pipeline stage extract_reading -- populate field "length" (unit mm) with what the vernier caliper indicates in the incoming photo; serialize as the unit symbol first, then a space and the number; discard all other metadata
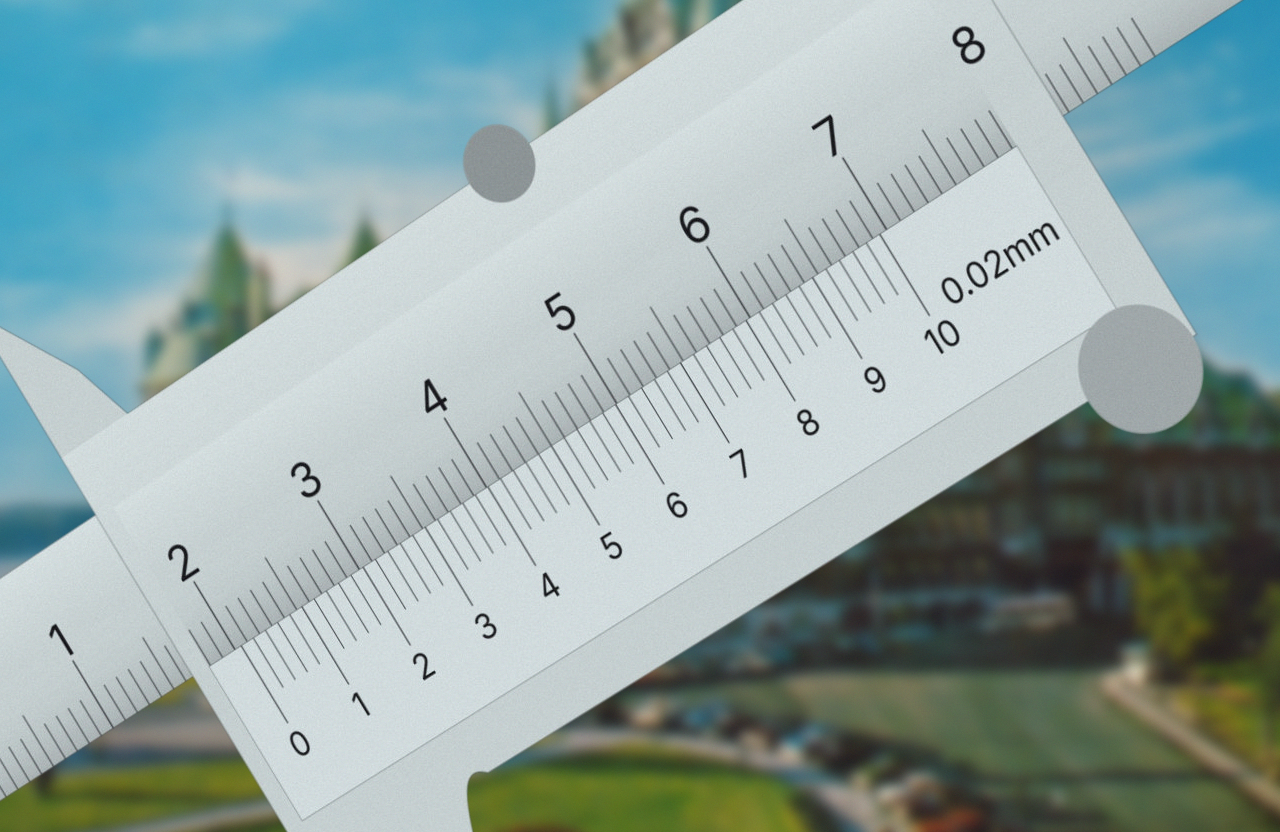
mm 20.5
